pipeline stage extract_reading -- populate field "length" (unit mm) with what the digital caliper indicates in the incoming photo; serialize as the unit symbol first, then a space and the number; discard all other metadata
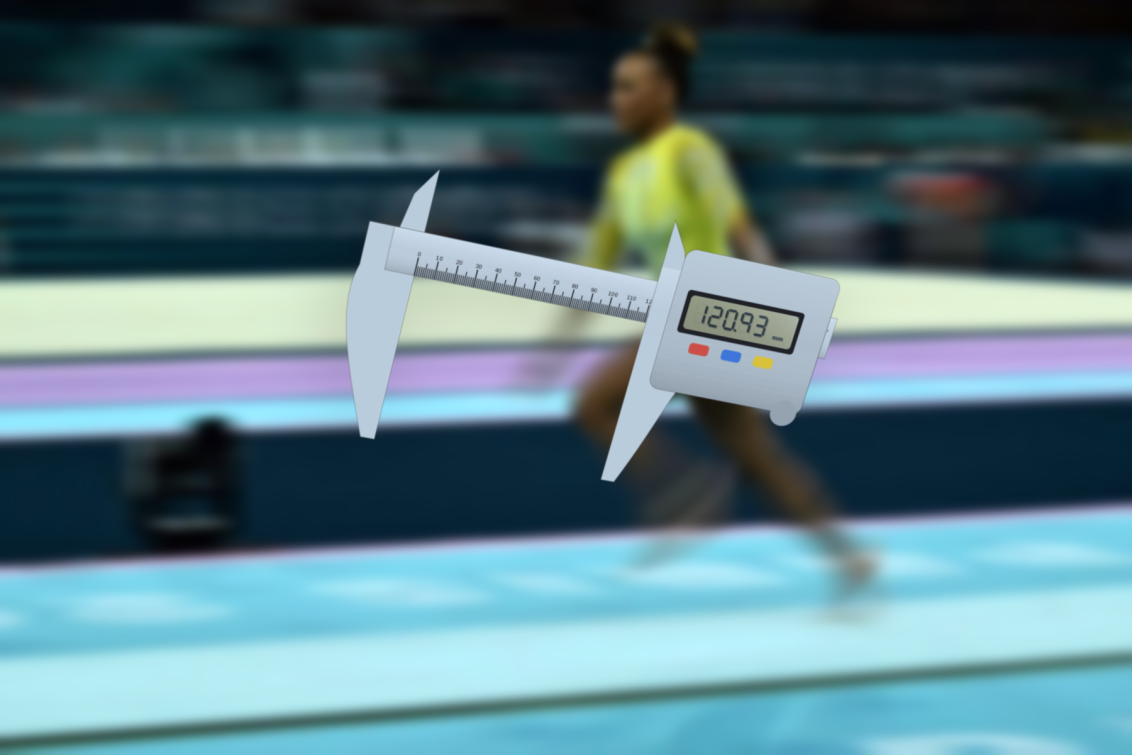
mm 120.93
